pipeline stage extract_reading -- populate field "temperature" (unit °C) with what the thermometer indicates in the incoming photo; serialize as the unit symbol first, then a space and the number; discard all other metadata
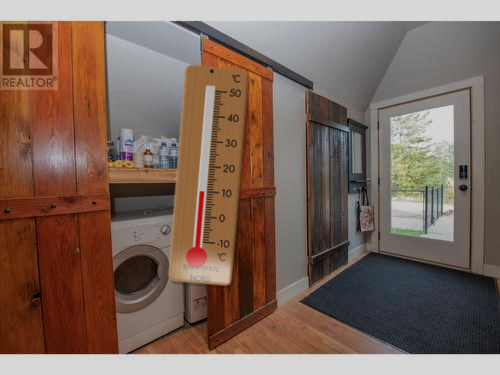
°C 10
